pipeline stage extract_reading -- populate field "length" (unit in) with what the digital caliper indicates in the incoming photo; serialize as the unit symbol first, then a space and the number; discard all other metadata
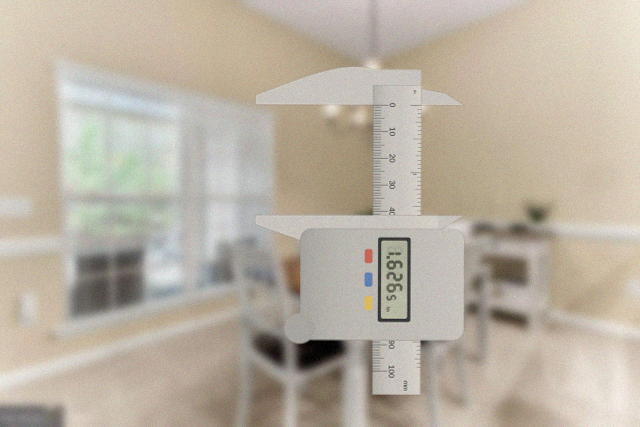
in 1.6265
